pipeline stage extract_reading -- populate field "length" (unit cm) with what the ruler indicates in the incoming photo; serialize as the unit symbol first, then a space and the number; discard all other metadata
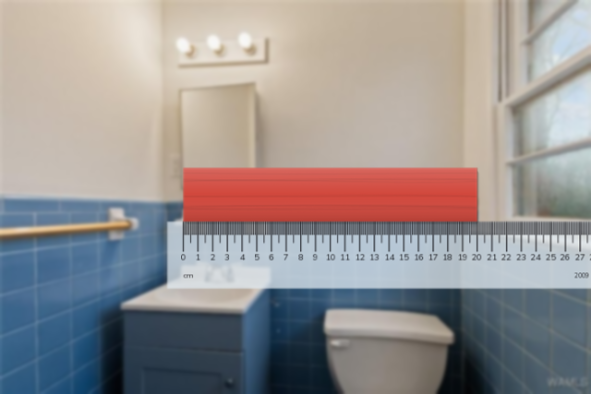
cm 20
